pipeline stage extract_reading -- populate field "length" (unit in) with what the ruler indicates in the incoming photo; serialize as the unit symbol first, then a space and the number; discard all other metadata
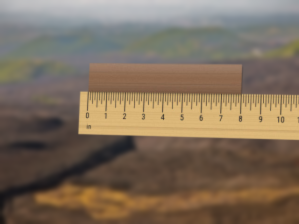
in 8
